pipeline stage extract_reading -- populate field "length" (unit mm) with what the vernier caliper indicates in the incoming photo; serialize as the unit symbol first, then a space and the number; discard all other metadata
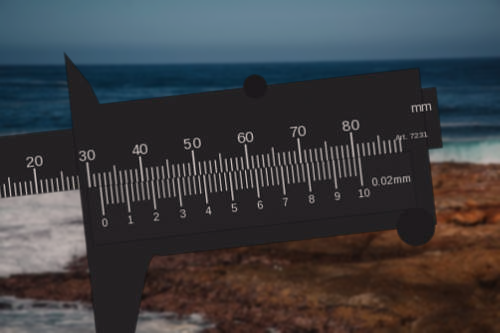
mm 32.0
